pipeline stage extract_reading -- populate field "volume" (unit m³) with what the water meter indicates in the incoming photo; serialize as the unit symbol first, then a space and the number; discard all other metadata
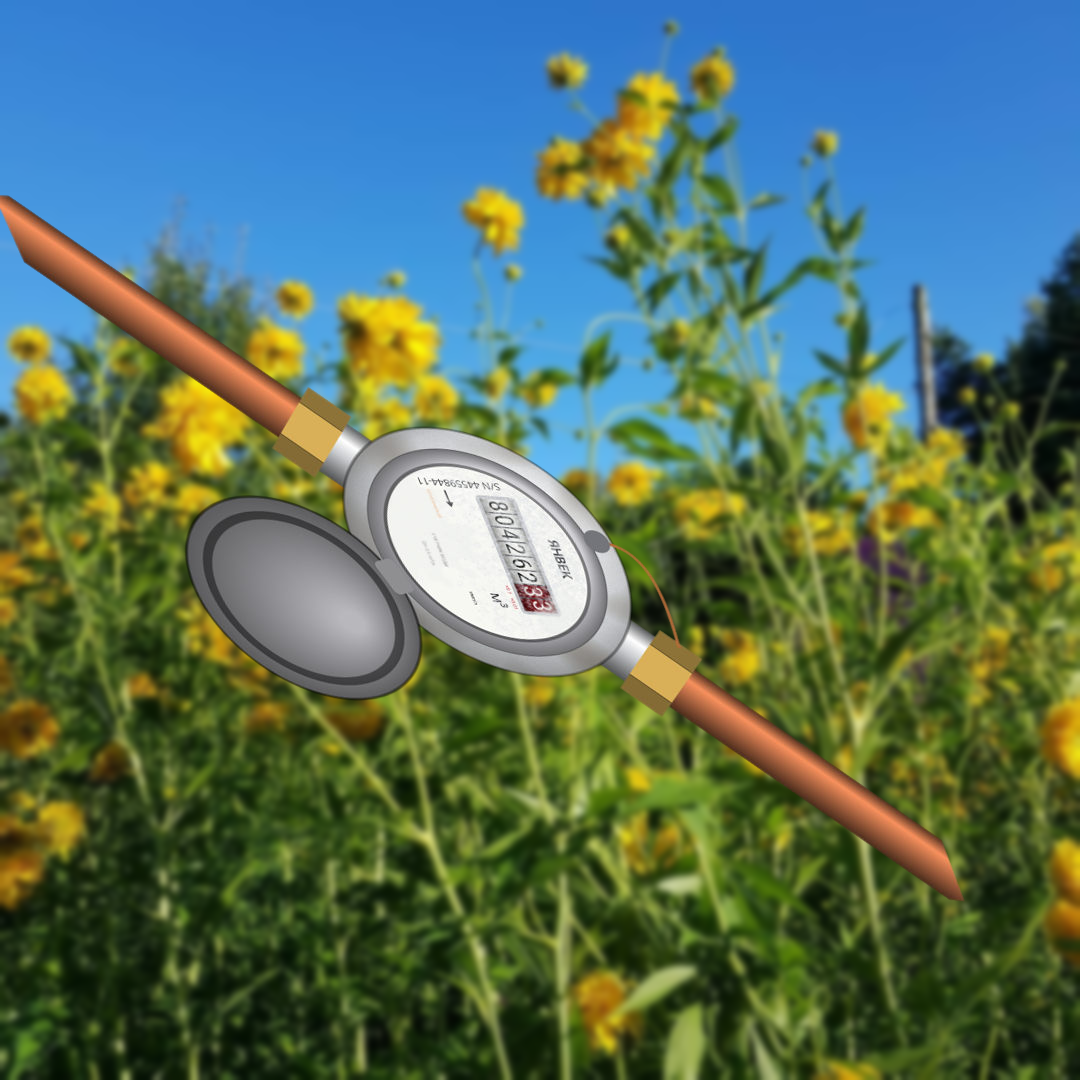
m³ 804262.33
